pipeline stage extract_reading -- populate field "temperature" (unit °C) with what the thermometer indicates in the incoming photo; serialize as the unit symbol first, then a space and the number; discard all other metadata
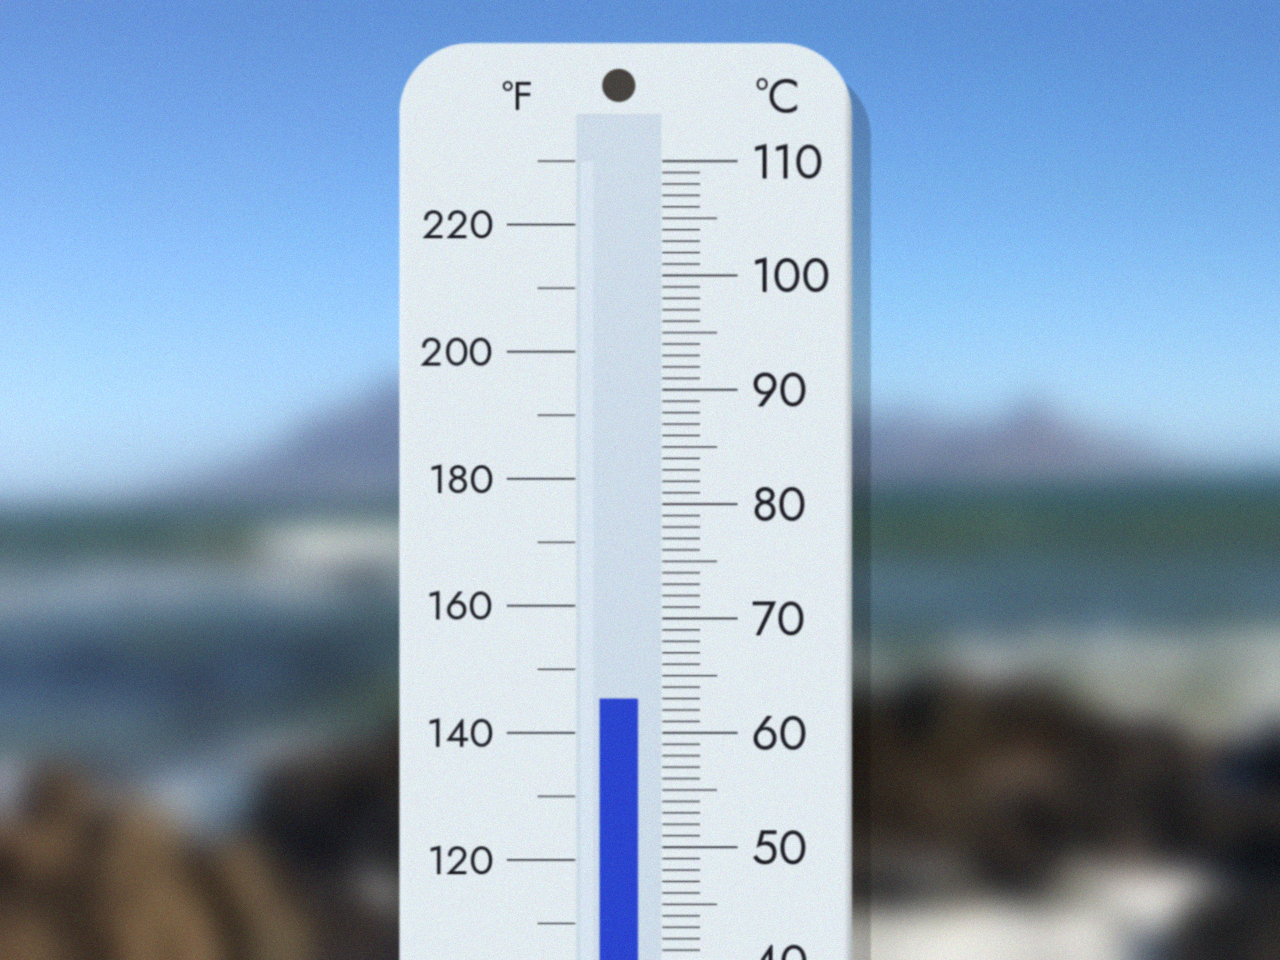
°C 63
